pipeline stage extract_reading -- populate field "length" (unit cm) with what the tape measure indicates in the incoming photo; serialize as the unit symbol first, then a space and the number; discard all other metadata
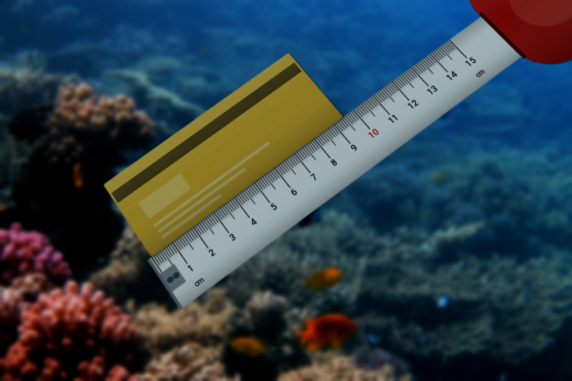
cm 9.5
